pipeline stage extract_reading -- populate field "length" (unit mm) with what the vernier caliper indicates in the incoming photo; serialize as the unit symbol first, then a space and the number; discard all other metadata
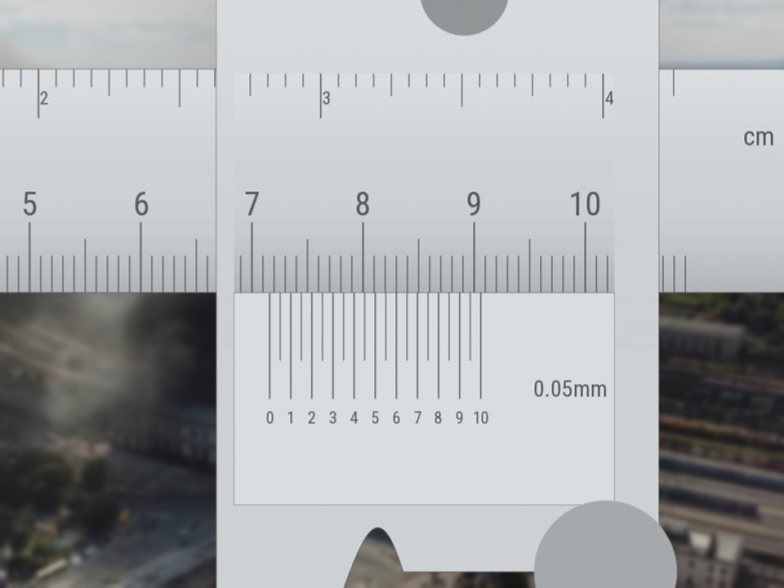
mm 71.6
